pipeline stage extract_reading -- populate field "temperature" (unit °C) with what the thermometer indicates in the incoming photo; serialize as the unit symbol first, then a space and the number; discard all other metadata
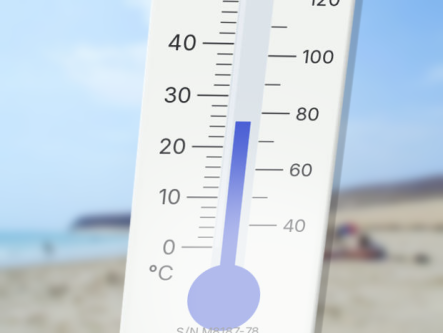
°C 25
